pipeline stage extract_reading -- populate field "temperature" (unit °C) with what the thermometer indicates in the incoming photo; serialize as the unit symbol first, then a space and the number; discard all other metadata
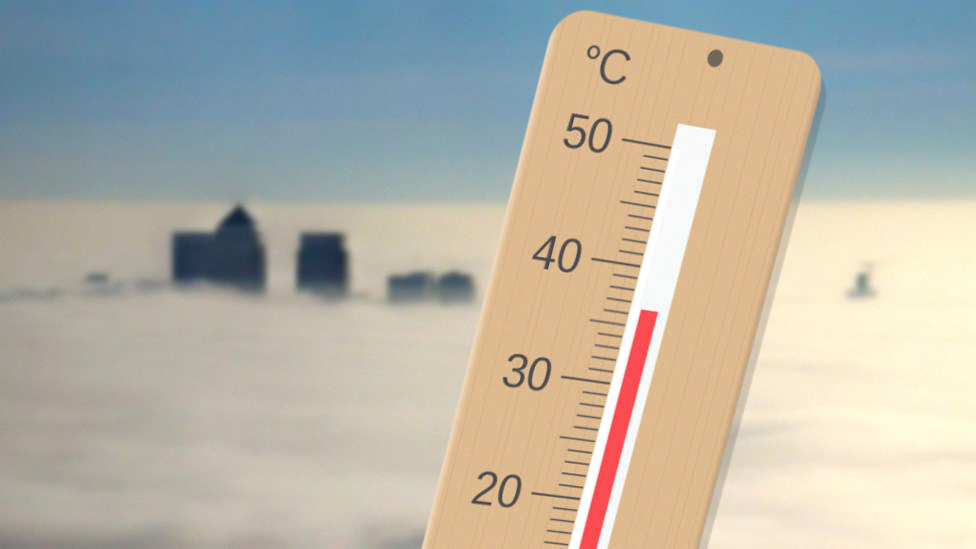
°C 36.5
